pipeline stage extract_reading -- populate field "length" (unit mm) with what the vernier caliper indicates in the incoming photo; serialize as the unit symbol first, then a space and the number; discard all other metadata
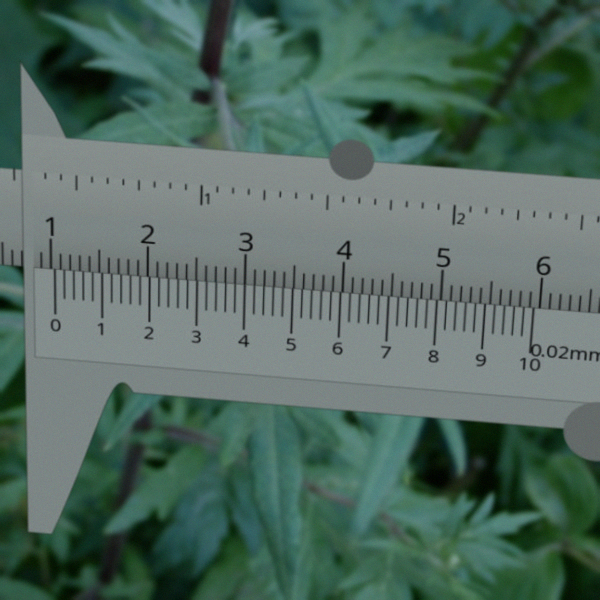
mm 10.4
